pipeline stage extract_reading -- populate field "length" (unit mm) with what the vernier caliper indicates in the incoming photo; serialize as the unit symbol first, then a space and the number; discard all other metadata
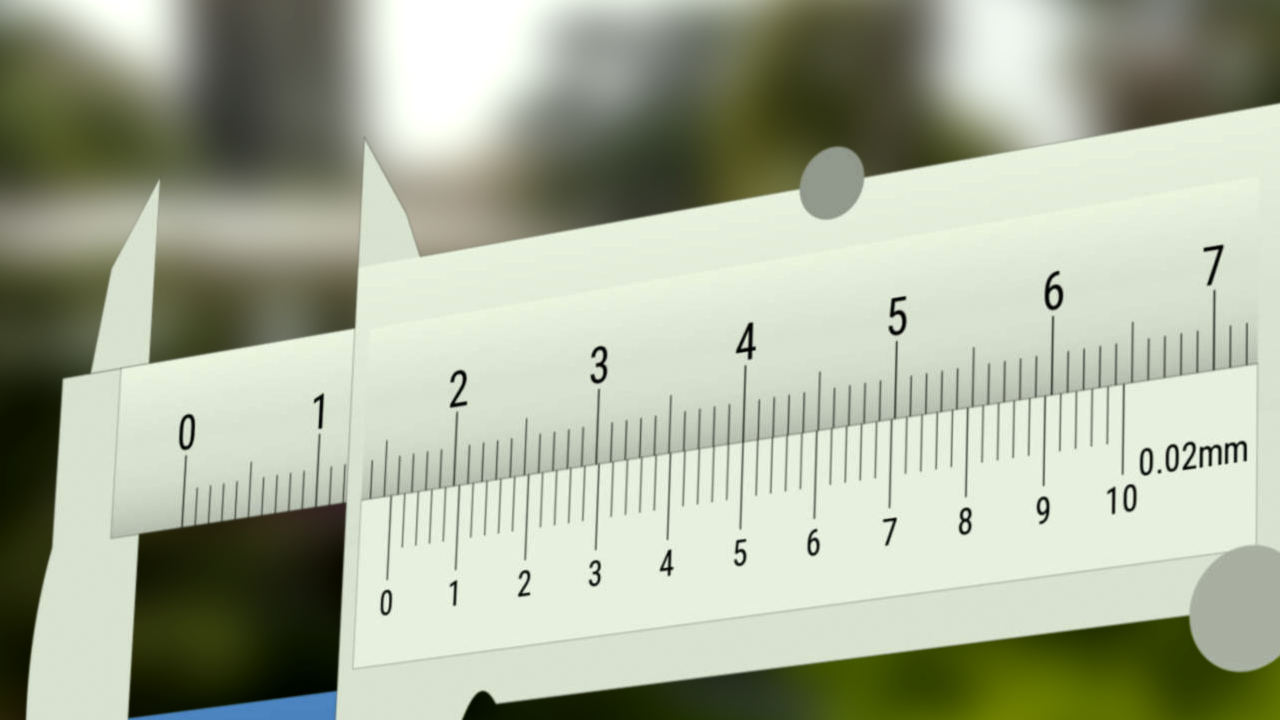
mm 15.5
